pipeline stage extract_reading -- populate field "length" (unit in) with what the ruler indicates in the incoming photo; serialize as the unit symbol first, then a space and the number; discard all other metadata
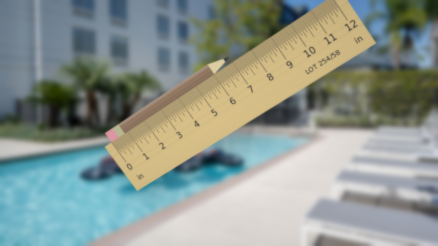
in 7
